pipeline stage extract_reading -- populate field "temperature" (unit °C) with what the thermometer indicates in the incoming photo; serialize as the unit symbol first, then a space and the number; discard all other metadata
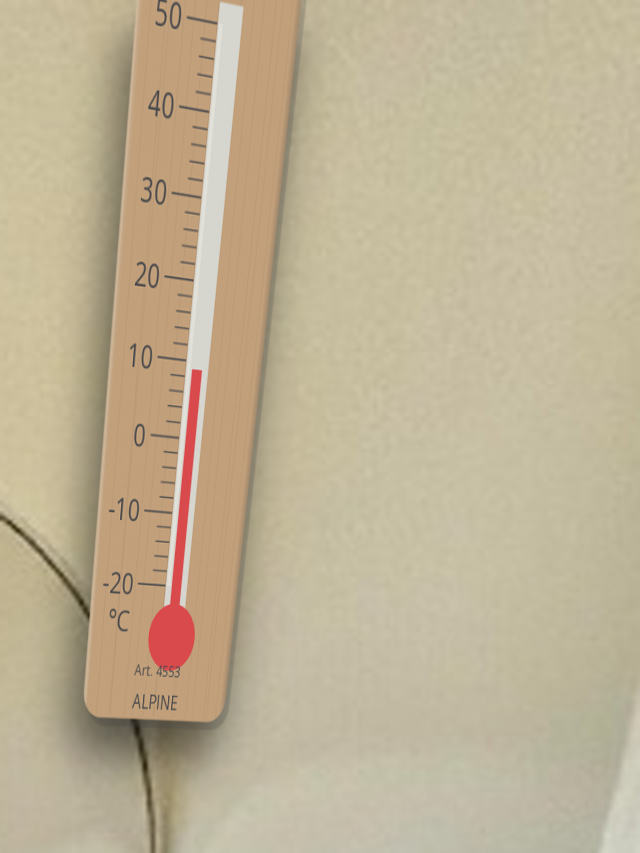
°C 9
